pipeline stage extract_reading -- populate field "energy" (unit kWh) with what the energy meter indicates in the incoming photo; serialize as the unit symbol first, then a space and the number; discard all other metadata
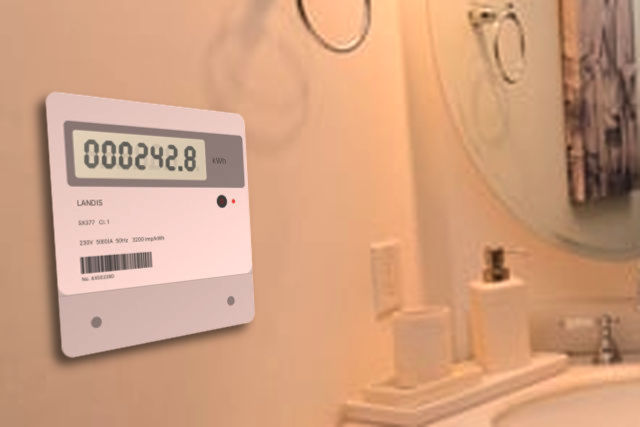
kWh 242.8
